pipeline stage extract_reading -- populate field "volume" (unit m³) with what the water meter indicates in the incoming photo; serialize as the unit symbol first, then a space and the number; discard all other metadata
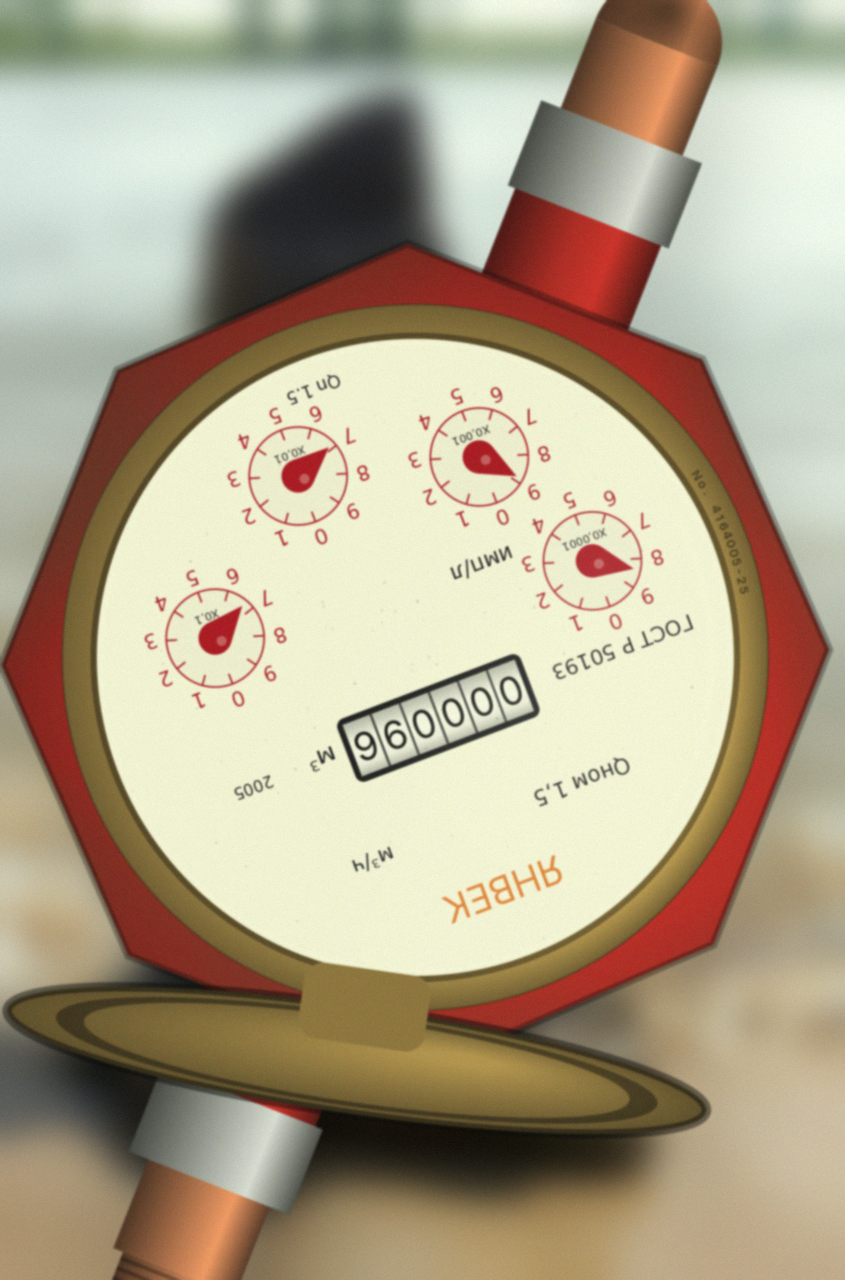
m³ 96.6688
